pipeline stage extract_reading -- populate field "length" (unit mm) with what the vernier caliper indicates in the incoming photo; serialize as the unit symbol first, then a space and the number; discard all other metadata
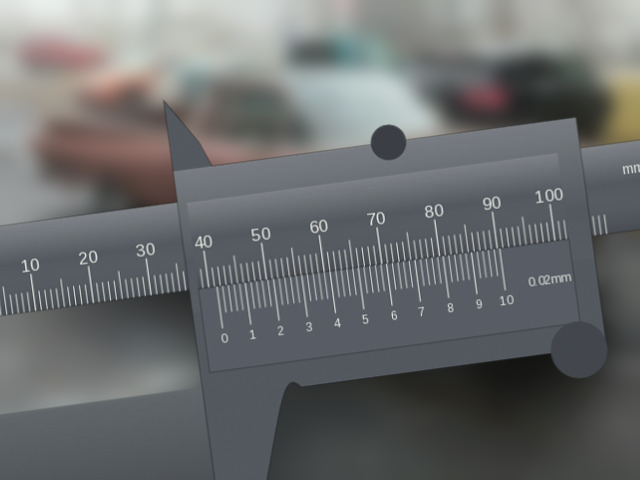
mm 41.4
